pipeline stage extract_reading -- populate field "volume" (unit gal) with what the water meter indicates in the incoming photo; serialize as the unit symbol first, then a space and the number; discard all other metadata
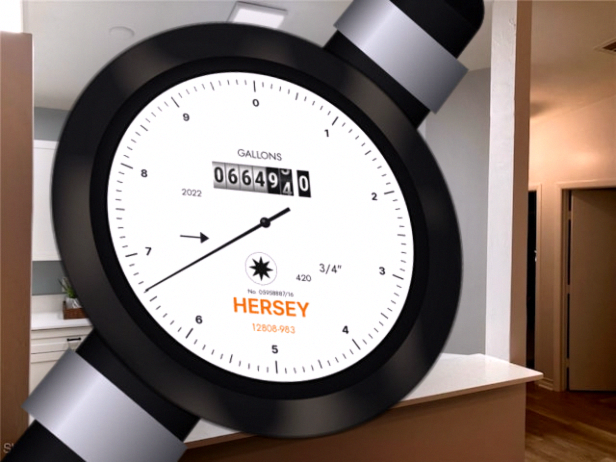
gal 664936.6
